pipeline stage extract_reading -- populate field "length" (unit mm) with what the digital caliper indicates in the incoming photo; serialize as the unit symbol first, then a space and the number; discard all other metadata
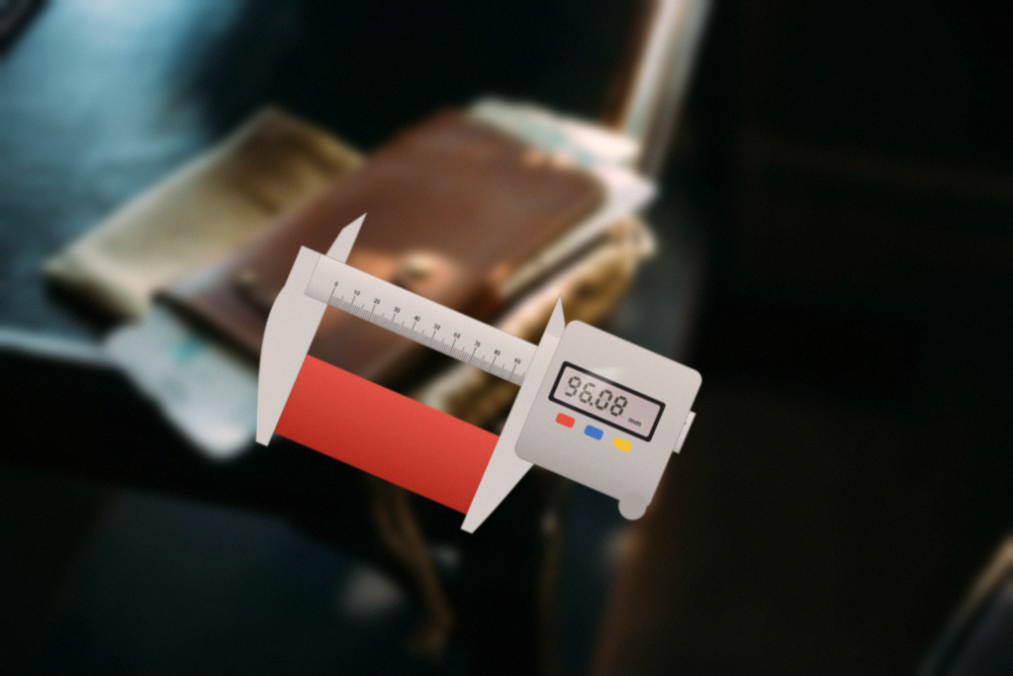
mm 96.08
